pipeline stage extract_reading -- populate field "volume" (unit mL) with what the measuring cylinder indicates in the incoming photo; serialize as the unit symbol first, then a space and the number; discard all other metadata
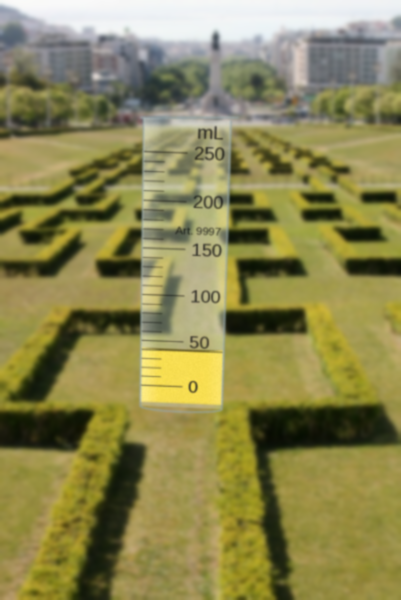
mL 40
